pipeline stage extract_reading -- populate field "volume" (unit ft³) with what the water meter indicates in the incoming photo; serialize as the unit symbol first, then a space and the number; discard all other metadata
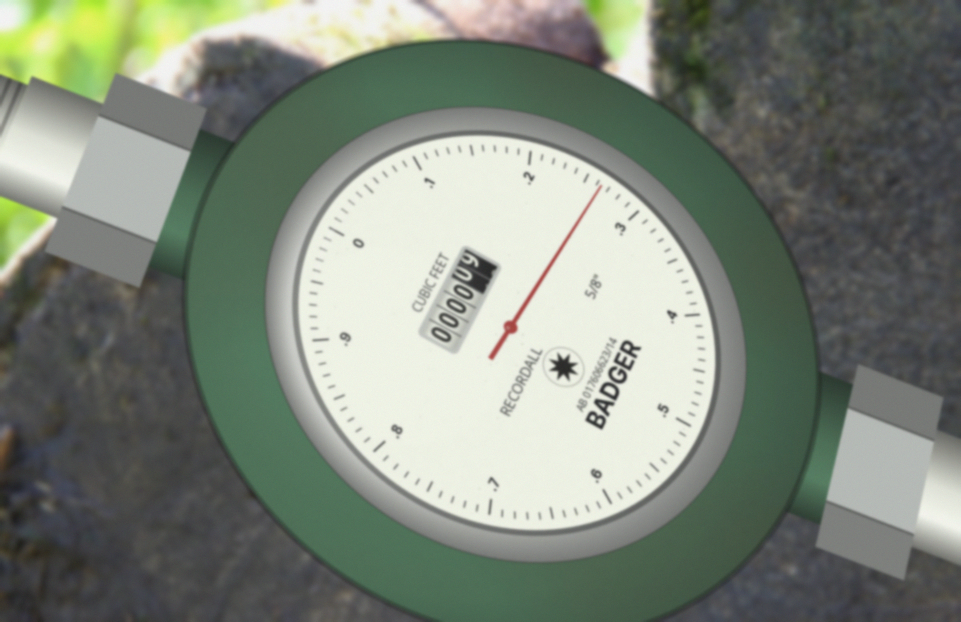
ft³ 9.26
